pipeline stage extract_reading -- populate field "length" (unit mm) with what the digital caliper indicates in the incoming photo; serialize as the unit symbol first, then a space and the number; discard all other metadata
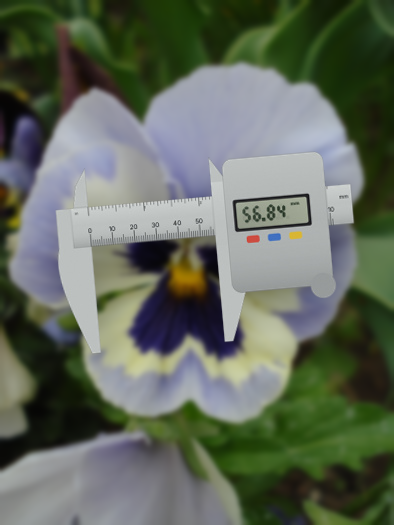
mm 56.84
